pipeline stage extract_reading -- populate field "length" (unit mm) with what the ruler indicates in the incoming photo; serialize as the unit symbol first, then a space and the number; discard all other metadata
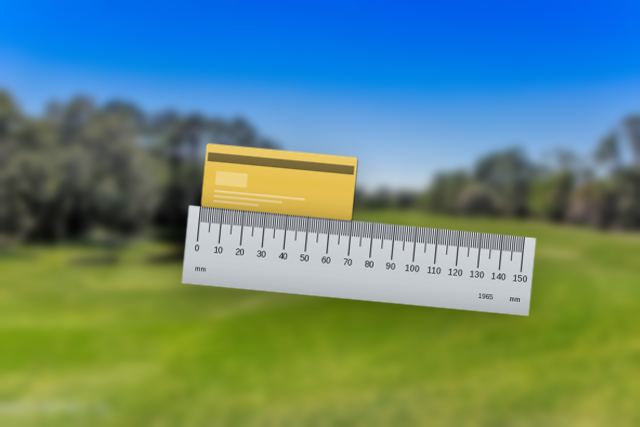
mm 70
